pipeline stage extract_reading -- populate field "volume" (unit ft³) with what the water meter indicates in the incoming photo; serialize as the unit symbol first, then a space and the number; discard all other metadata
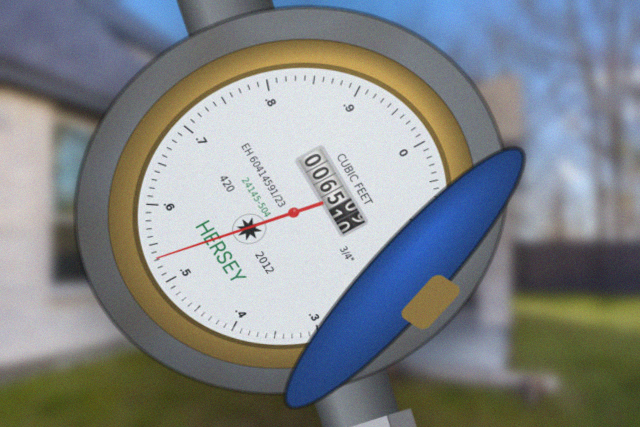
ft³ 6509.53
